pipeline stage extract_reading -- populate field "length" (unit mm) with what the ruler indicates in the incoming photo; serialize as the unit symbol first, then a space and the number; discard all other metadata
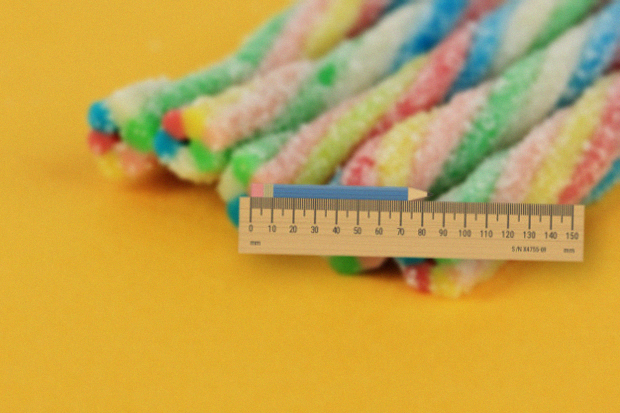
mm 85
